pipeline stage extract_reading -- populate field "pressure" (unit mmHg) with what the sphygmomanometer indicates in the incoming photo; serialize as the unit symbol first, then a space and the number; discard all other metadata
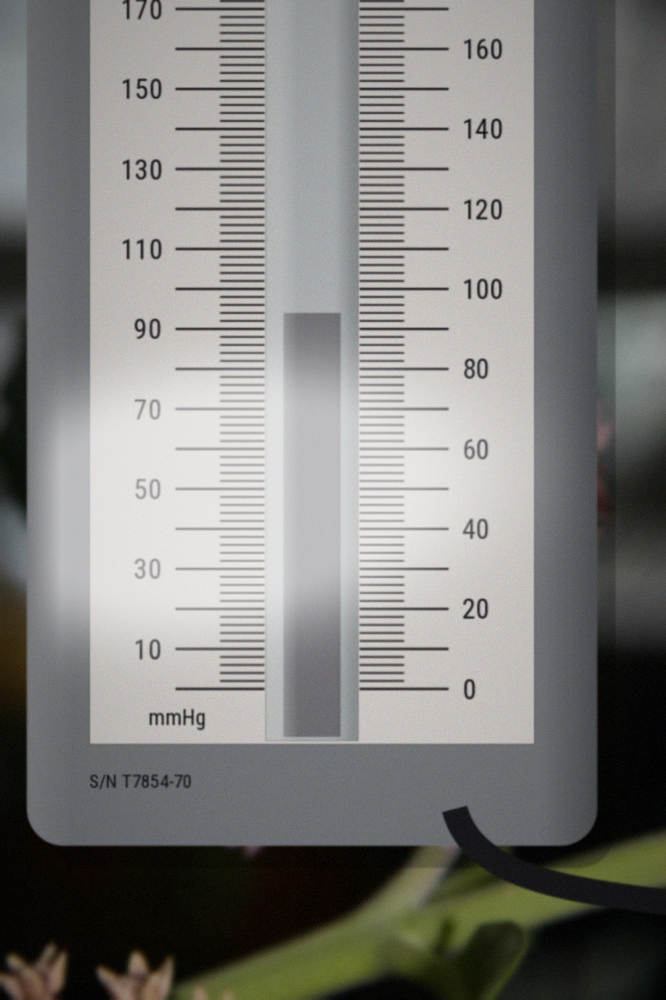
mmHg 94
